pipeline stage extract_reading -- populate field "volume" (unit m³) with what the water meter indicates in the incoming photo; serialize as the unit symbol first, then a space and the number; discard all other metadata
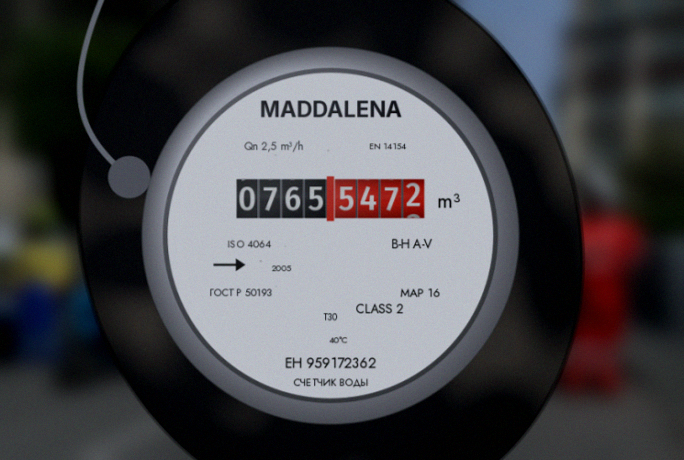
m³ 765.5472
